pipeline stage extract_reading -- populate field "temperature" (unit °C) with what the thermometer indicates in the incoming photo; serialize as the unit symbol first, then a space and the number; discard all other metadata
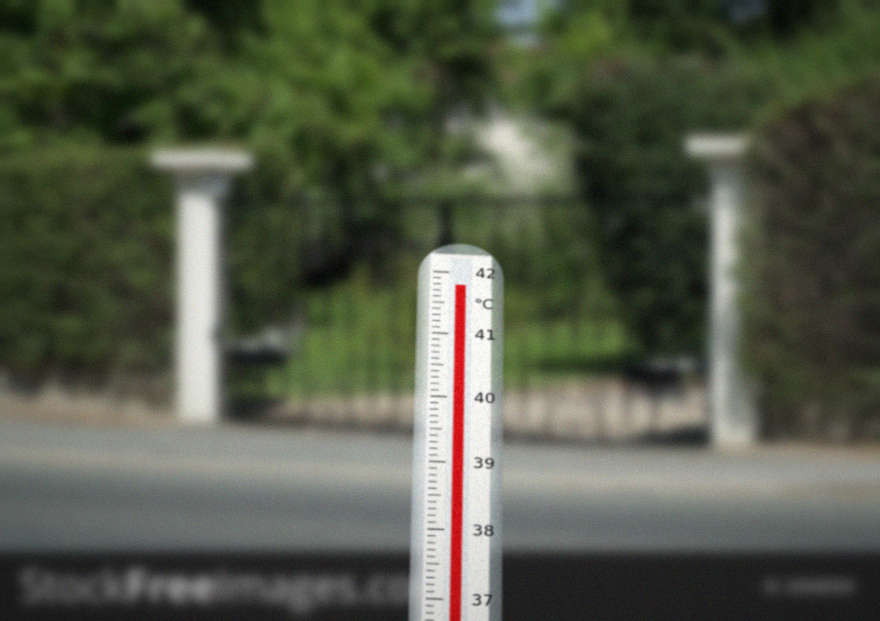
°C 41.8
